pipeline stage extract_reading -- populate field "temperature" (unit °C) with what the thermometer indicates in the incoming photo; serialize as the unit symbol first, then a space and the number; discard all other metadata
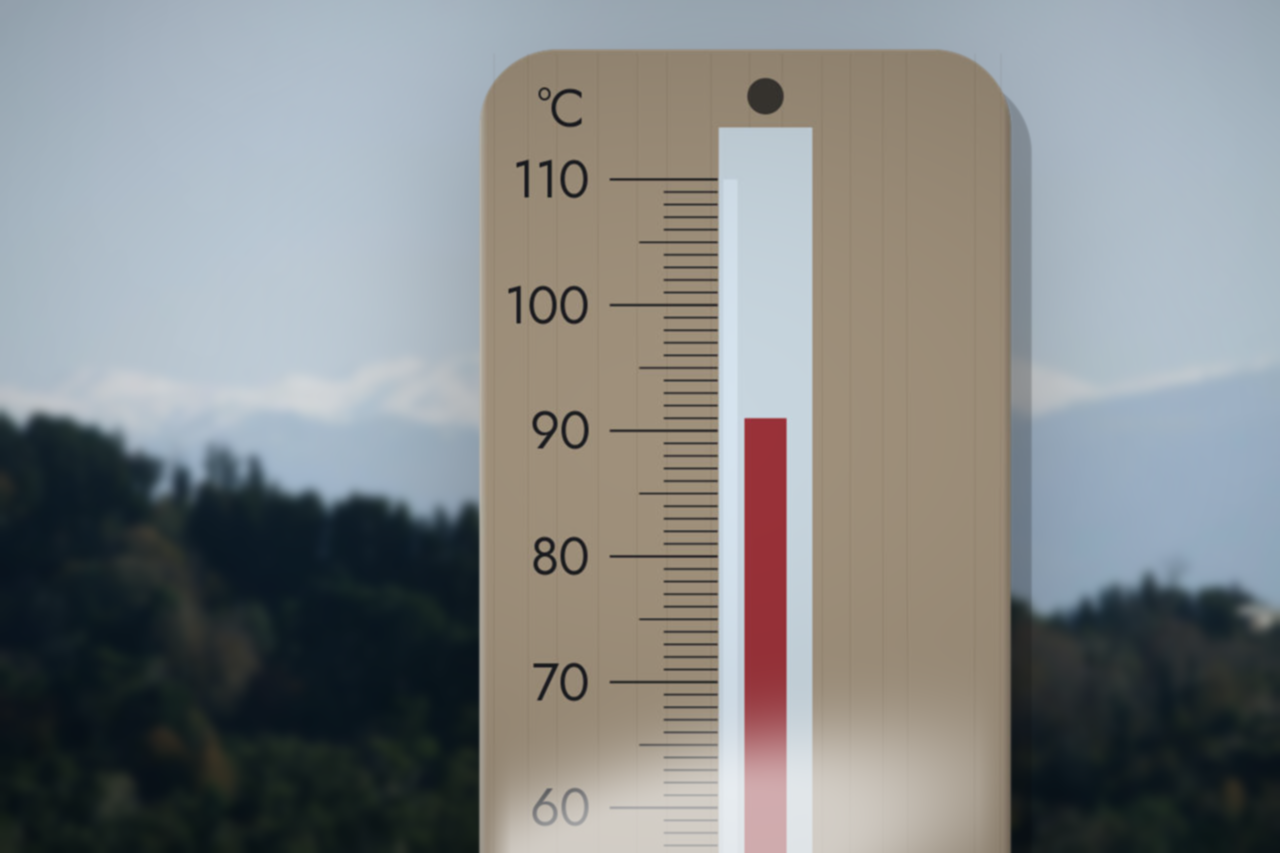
°C 91
